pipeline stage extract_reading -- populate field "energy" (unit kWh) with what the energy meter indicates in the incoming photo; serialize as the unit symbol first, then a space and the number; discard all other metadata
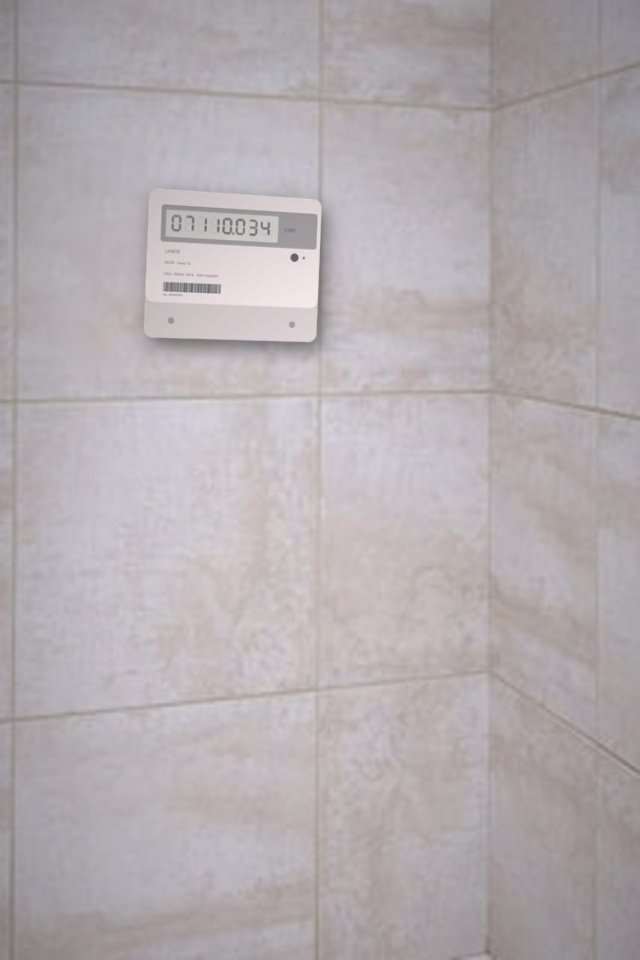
kWh 7110.034
